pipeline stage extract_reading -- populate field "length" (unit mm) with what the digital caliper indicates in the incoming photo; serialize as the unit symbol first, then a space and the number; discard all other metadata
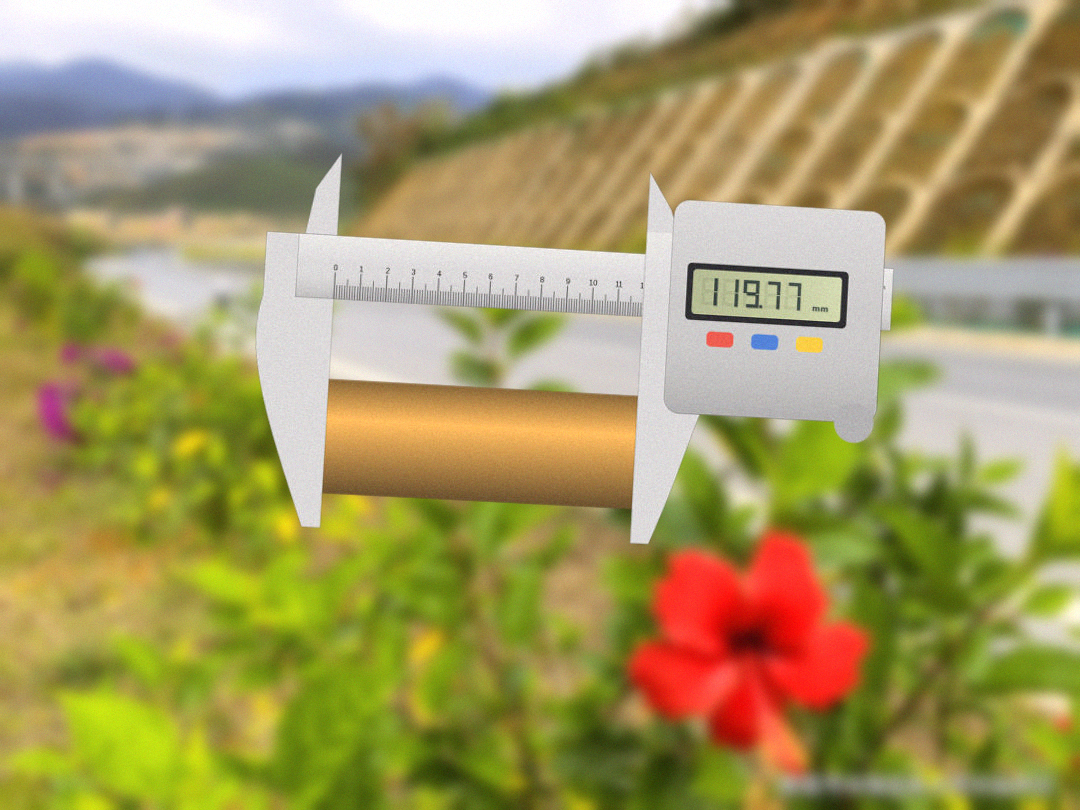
mm 119.77
